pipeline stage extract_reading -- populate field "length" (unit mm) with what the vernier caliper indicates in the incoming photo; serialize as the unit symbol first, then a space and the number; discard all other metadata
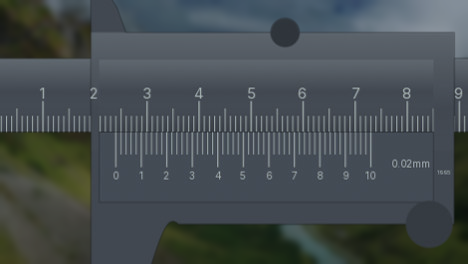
mm 24.0
